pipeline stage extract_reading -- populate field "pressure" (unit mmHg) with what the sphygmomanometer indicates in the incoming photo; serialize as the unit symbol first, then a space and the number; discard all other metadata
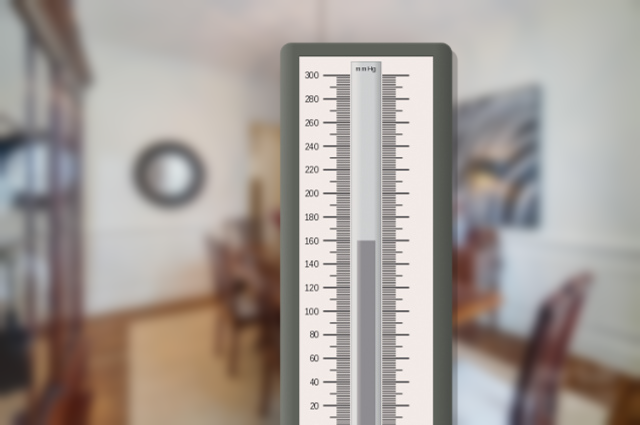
mmHg 160
